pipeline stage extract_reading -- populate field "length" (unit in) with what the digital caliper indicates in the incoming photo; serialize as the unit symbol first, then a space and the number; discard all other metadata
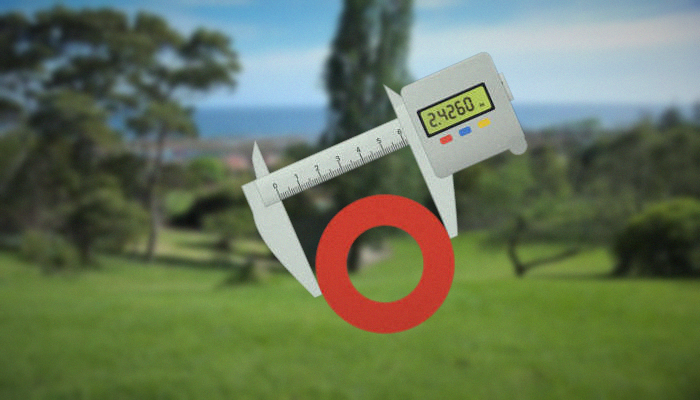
in 2.4260
